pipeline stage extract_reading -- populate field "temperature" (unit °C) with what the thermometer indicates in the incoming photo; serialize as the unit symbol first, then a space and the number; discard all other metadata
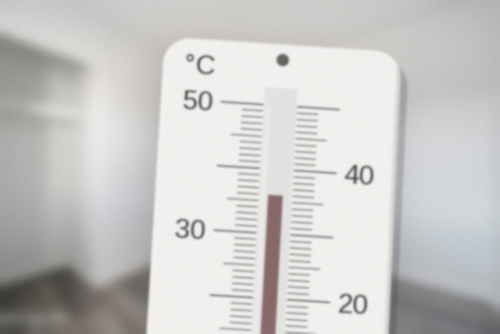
°C 36
